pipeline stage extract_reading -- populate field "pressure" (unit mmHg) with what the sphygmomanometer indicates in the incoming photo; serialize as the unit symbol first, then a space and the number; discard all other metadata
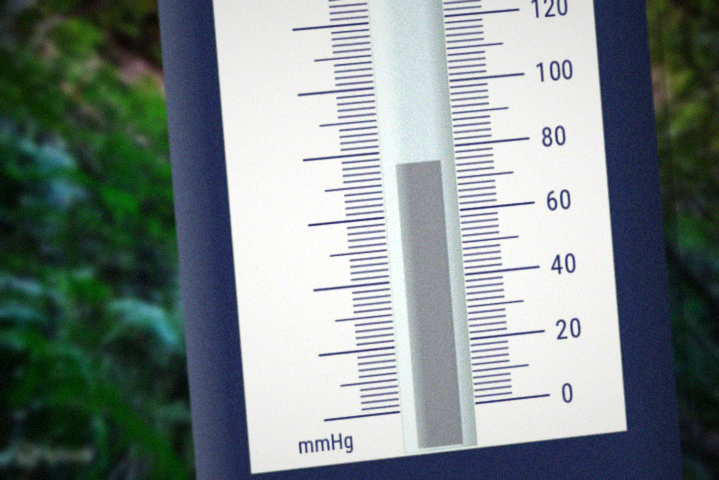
mmHg 76
